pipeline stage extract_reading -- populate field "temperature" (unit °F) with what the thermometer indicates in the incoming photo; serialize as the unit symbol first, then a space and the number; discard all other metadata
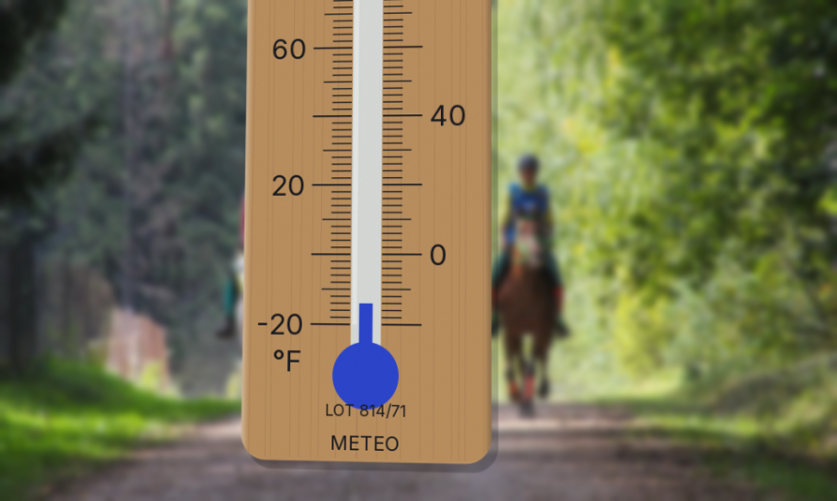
°F -14
